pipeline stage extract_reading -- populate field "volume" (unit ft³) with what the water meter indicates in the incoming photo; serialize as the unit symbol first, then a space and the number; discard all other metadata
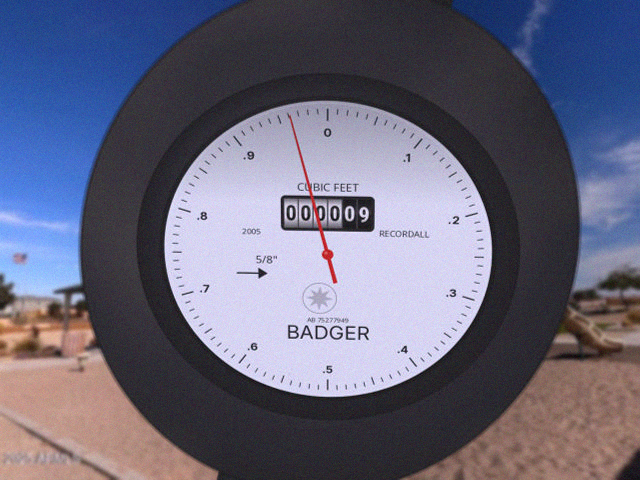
ft³ 8.96
